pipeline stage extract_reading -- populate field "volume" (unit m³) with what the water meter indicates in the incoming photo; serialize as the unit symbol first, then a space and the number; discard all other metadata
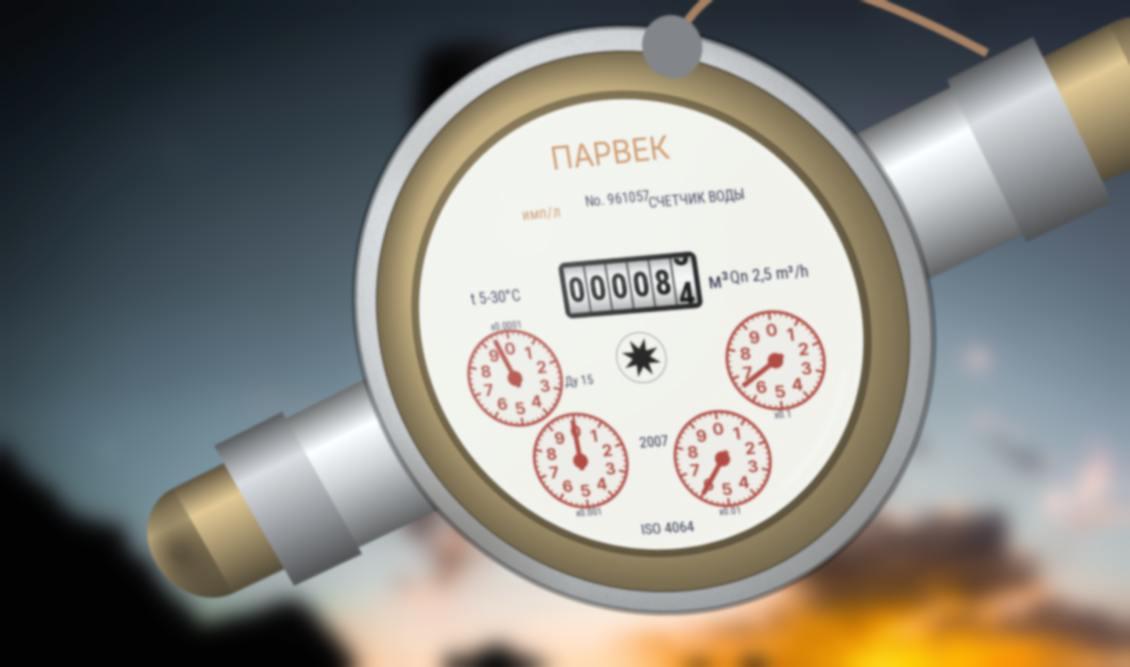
m³ 83.6599
